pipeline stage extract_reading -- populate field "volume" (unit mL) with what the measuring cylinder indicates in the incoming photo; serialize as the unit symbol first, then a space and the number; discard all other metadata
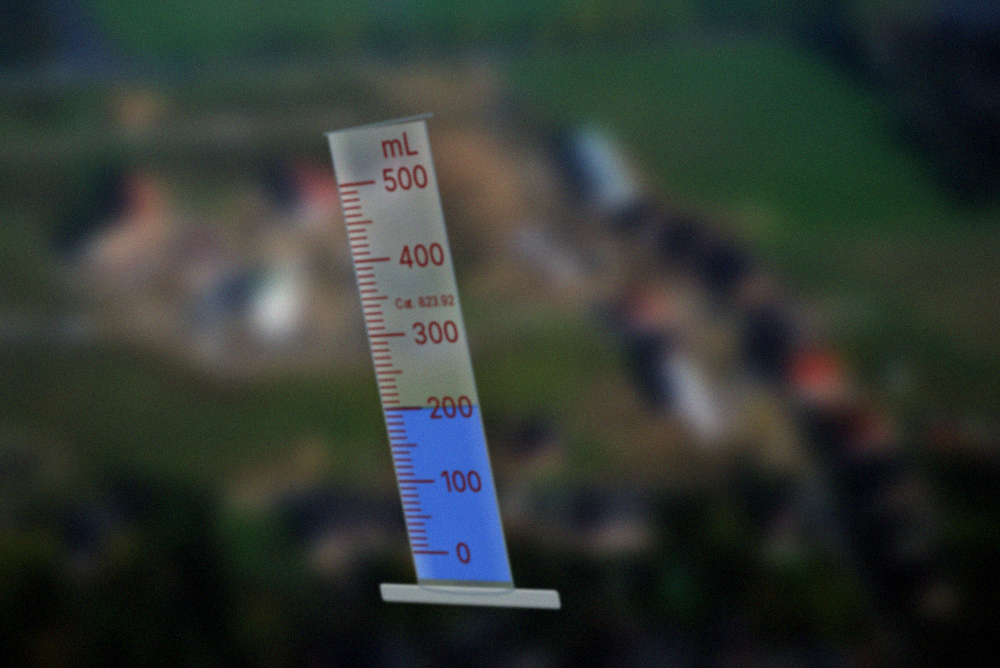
mL 200
